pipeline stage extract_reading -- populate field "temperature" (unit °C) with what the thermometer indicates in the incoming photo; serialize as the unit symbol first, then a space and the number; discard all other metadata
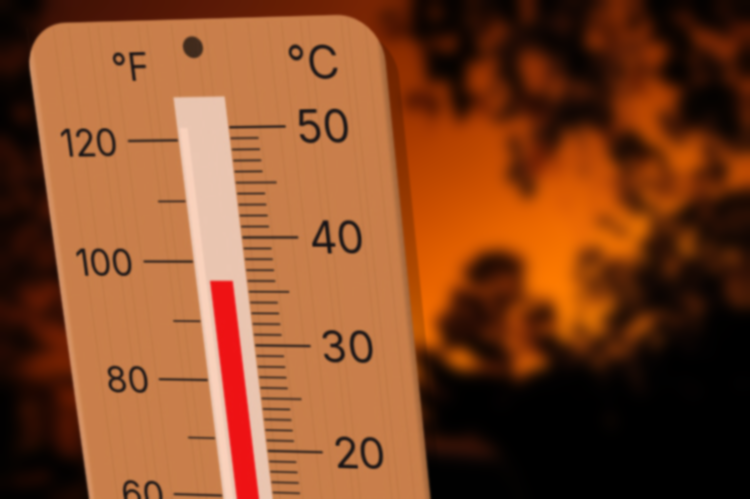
°C 36
